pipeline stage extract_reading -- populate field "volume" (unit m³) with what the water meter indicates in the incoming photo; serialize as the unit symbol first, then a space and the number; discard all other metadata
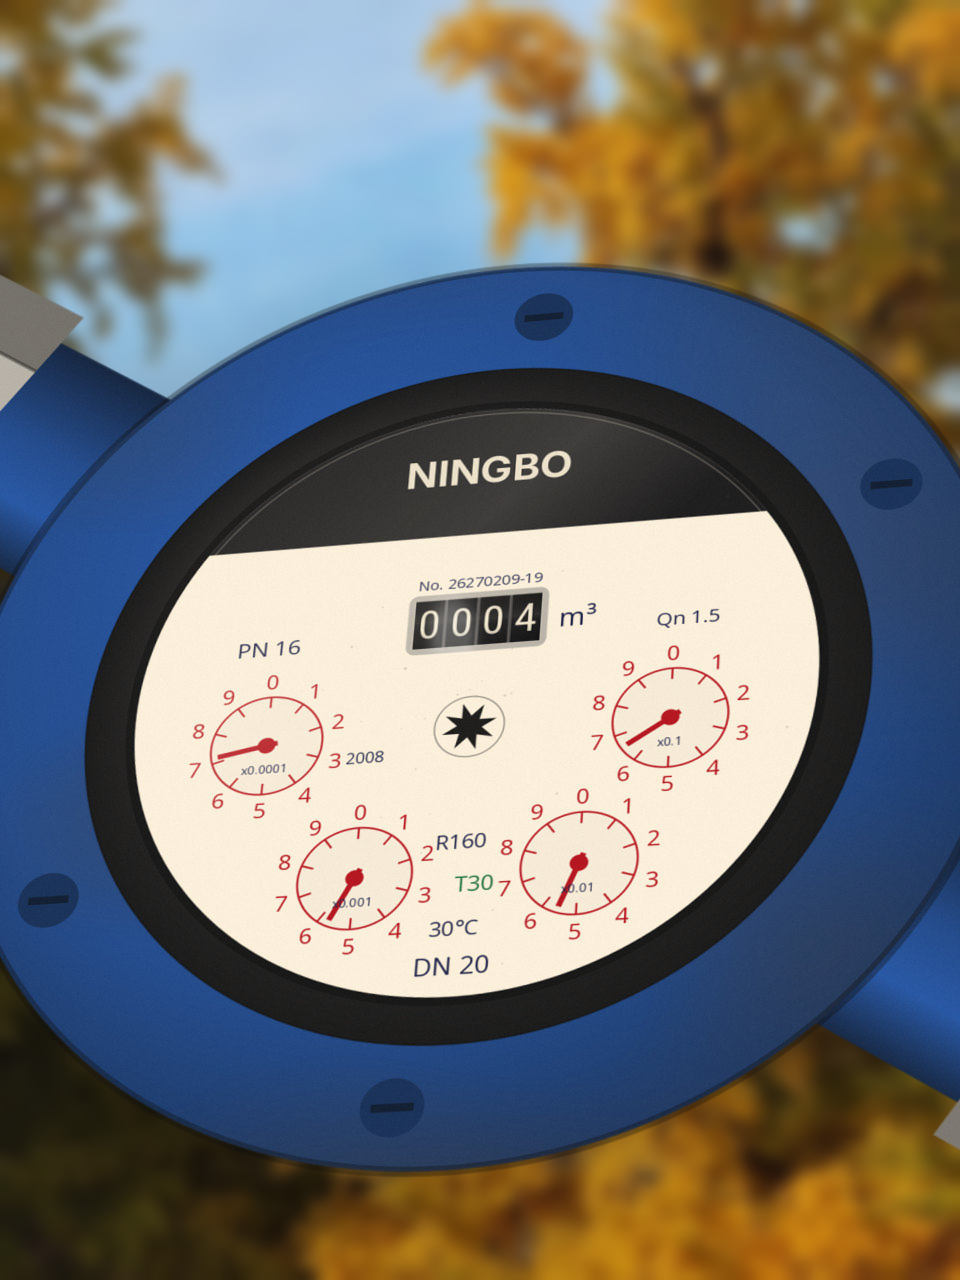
m³ 4.6557
